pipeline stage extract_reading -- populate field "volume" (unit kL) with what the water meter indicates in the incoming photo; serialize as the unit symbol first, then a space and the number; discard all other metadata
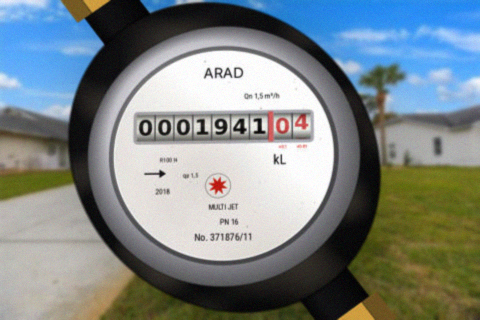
kL 1941.04
